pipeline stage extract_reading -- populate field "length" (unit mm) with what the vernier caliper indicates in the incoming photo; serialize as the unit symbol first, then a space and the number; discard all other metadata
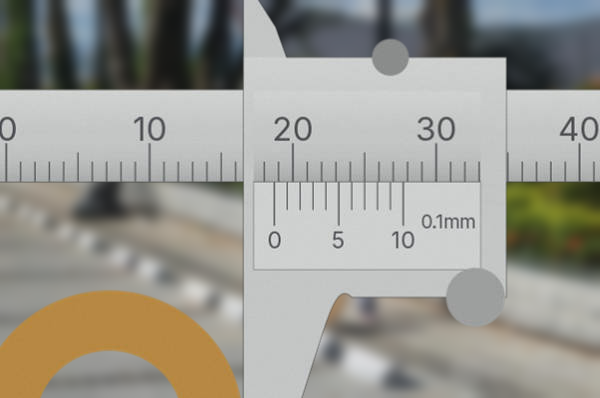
mm 18.7
